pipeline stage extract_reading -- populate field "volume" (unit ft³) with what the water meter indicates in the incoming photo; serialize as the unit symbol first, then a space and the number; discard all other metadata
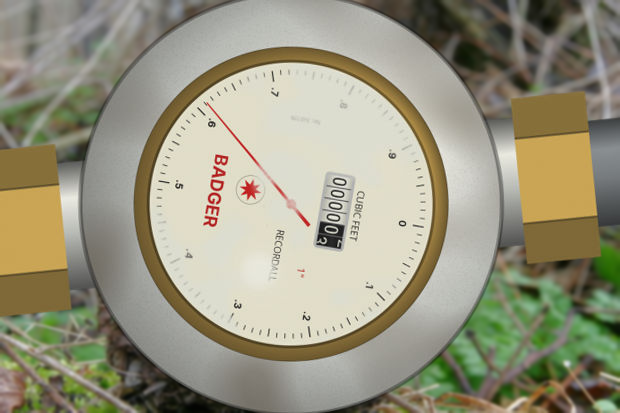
ft³ 2.61
